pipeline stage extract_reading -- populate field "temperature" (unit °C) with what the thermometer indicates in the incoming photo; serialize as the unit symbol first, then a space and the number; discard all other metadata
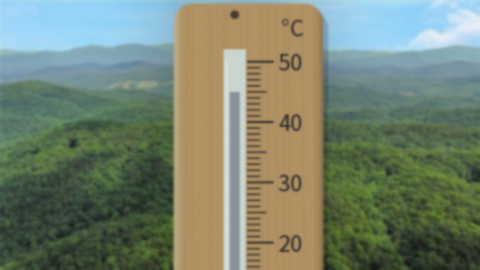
°C 45
